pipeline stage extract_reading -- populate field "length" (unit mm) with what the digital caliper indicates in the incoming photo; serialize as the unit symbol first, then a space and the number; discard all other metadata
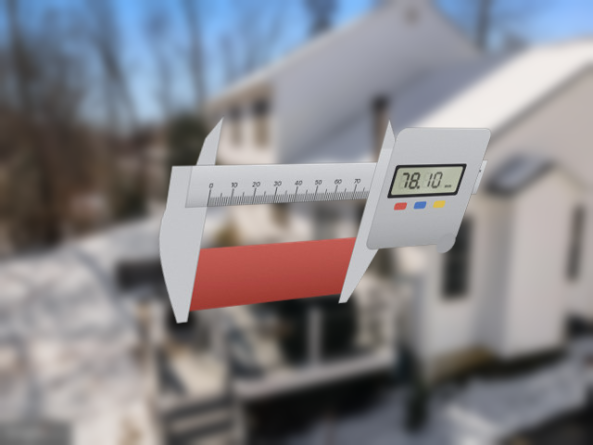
mm 78.10
